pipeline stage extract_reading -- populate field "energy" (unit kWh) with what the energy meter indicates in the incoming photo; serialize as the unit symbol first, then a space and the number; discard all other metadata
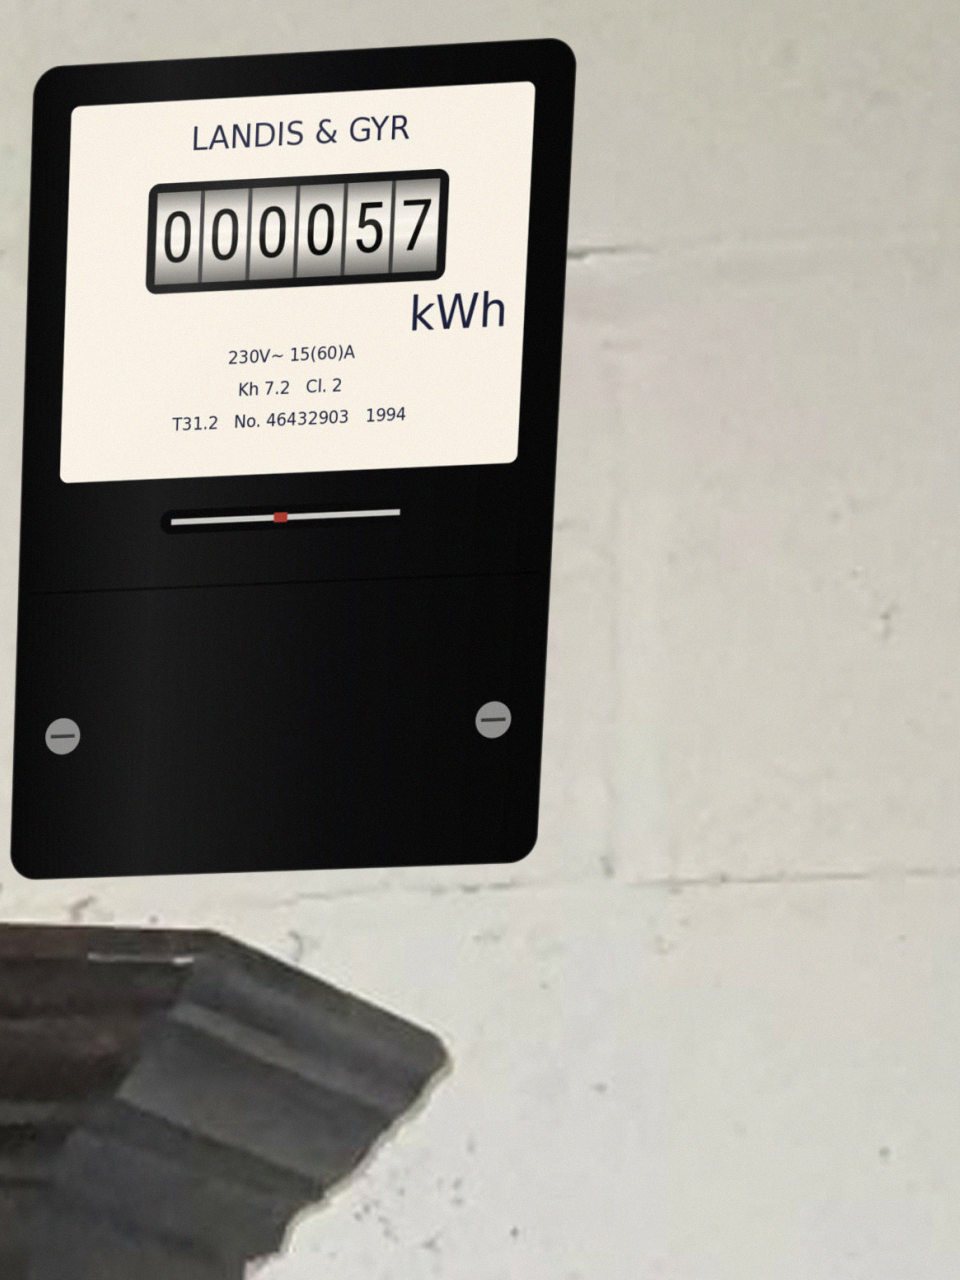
kWh 57
